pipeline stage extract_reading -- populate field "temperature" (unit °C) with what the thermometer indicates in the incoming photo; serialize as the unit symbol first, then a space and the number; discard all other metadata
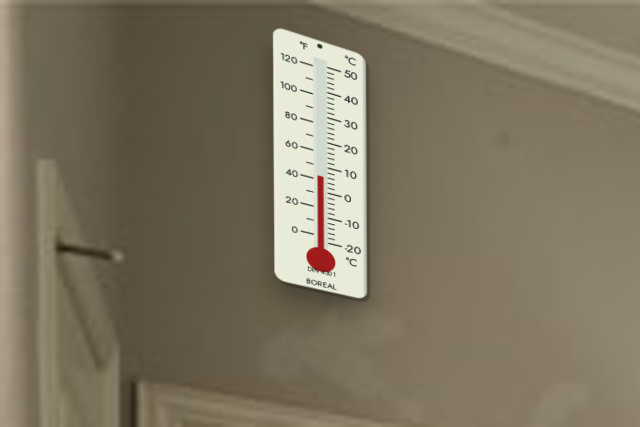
°C 6
